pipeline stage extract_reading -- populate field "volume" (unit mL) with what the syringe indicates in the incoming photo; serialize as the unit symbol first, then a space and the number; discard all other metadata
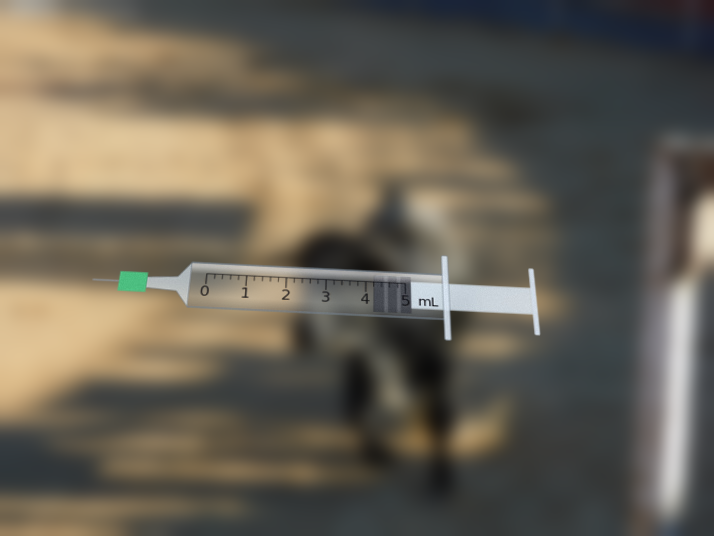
mL 4.2
